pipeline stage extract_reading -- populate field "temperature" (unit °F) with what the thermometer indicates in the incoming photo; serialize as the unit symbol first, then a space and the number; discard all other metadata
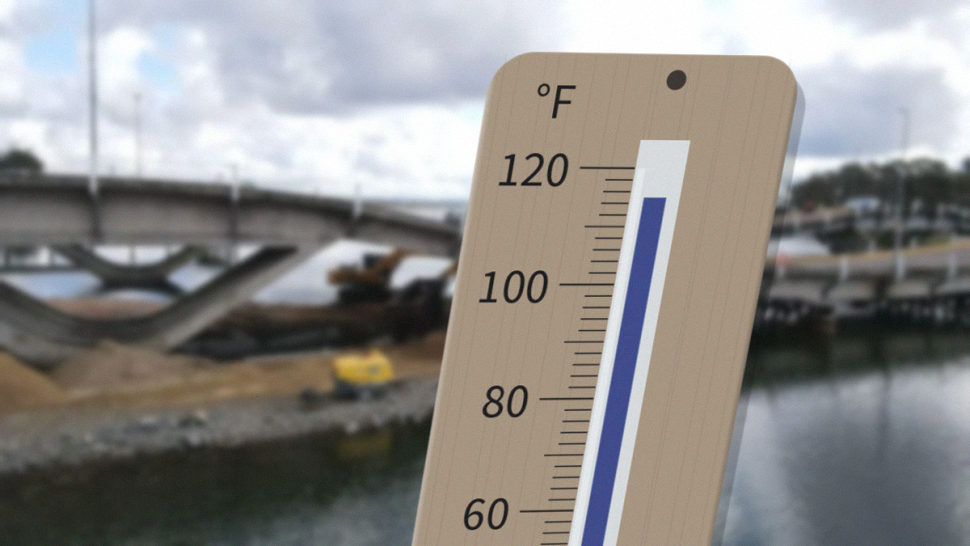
°F 115
